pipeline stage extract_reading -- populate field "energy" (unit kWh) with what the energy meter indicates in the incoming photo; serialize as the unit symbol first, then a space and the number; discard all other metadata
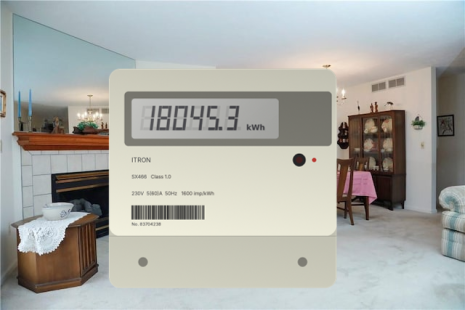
kWh 18045.3
